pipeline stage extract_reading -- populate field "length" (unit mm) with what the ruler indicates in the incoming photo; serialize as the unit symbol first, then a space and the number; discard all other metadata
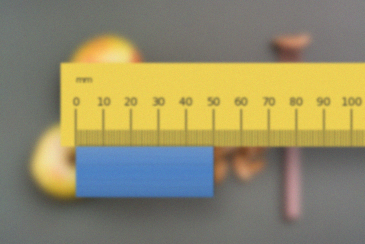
mm 50
